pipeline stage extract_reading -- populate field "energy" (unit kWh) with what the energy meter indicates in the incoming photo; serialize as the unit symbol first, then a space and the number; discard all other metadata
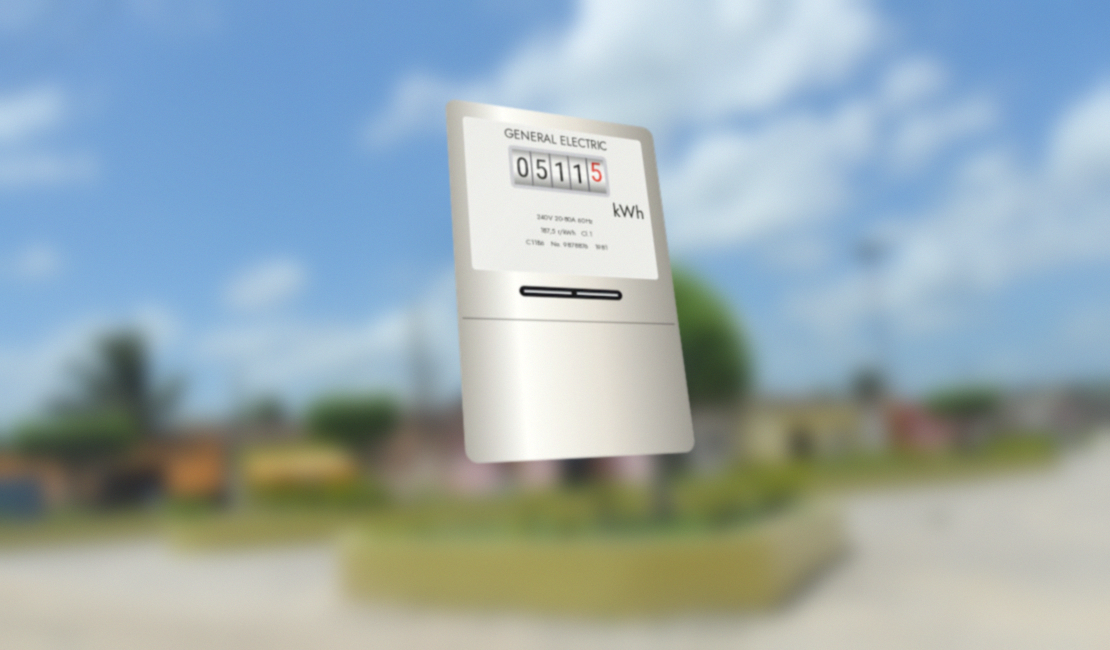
kWh 511.5
